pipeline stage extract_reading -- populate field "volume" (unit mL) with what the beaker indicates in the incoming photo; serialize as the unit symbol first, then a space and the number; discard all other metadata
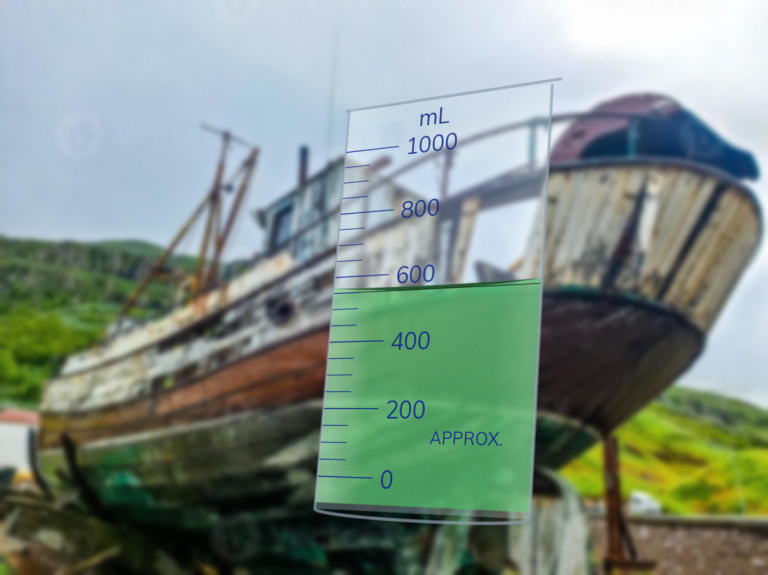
mL 550
